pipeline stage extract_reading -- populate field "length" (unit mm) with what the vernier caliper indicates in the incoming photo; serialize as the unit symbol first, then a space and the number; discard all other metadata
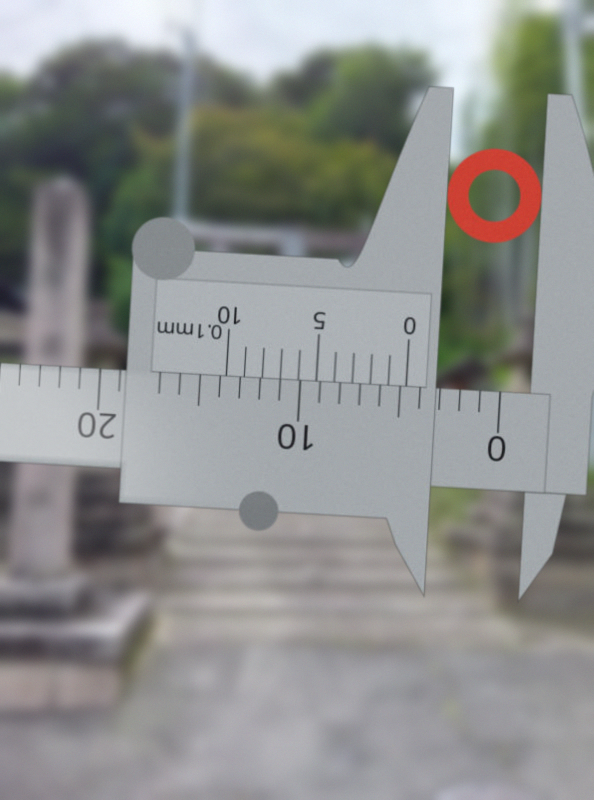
mm 4.7
